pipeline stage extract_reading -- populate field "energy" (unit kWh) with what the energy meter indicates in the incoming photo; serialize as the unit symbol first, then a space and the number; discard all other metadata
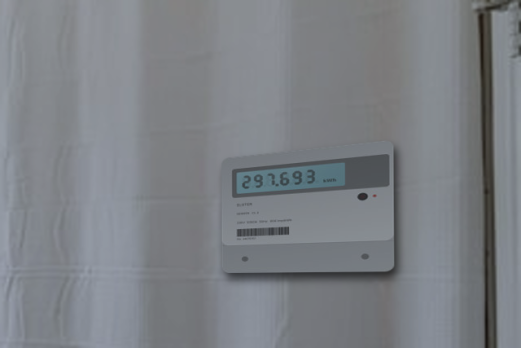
kWh 297.693
